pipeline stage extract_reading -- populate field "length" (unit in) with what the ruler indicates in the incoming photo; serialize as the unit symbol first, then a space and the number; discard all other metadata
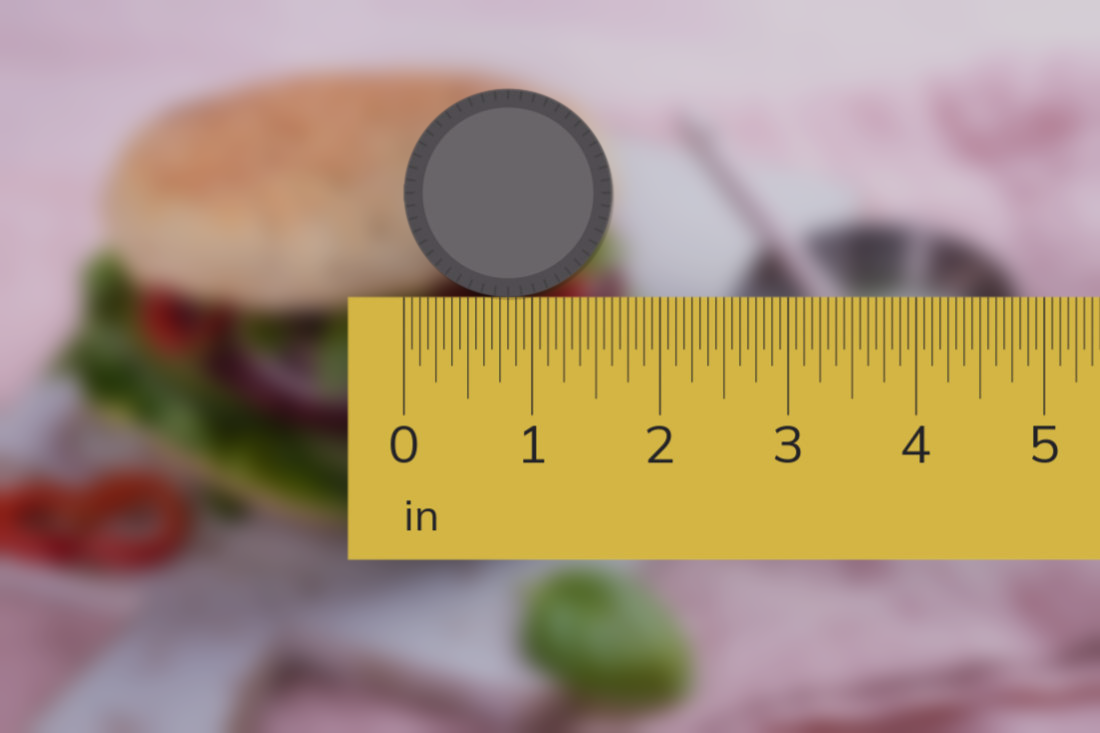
in 1.625
